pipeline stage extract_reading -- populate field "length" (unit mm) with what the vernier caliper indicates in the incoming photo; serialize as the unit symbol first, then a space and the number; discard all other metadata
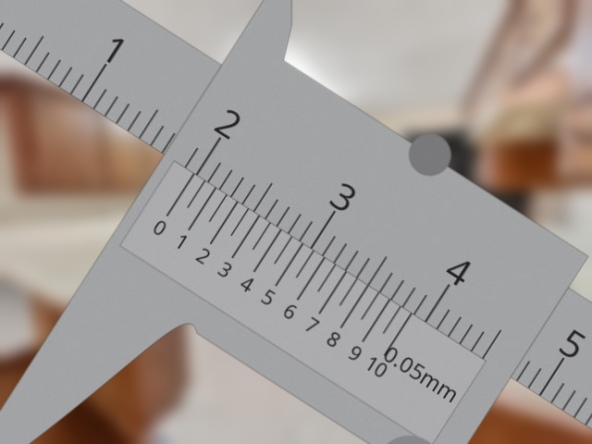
mm 19.8
